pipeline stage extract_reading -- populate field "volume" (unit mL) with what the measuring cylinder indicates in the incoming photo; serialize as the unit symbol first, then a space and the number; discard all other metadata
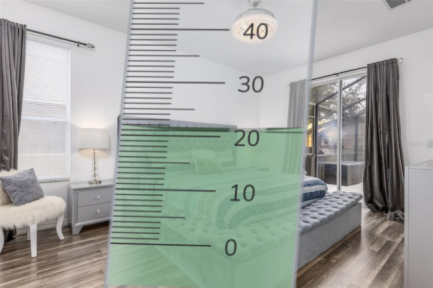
mL 21
